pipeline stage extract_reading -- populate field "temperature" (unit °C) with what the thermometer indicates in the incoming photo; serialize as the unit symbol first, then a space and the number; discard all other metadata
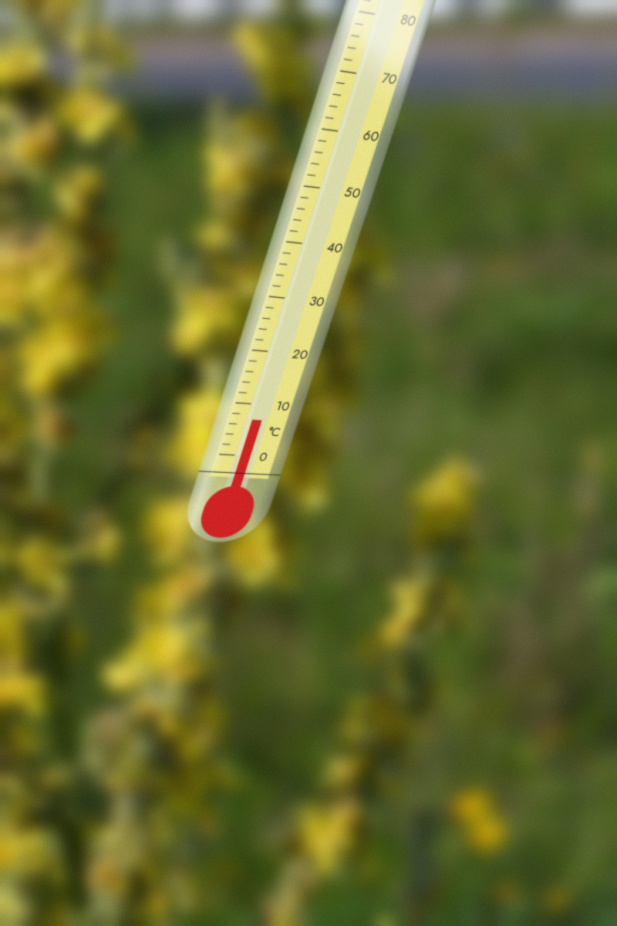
°C 7
